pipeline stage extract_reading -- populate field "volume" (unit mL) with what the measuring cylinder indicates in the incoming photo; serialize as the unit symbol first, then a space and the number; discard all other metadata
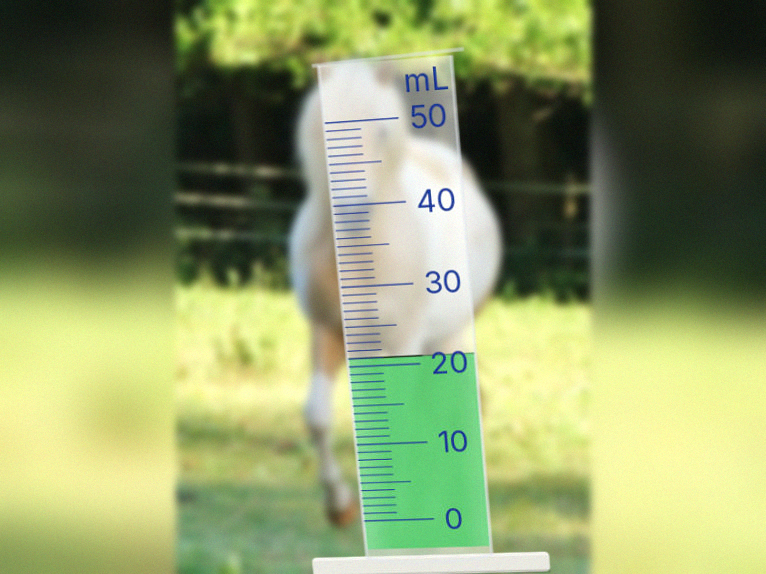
mL 21
